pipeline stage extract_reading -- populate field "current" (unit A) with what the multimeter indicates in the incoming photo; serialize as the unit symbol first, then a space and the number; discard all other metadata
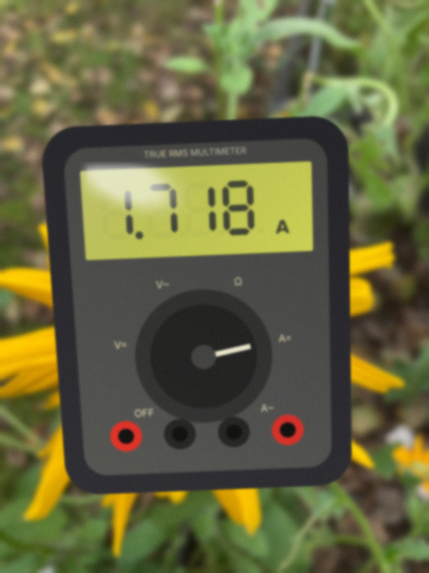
A 1.718
